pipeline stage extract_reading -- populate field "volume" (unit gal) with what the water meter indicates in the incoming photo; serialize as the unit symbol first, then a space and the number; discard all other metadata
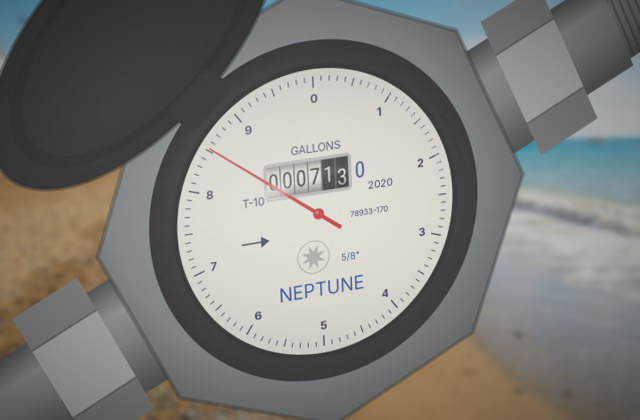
gal 7128.5
